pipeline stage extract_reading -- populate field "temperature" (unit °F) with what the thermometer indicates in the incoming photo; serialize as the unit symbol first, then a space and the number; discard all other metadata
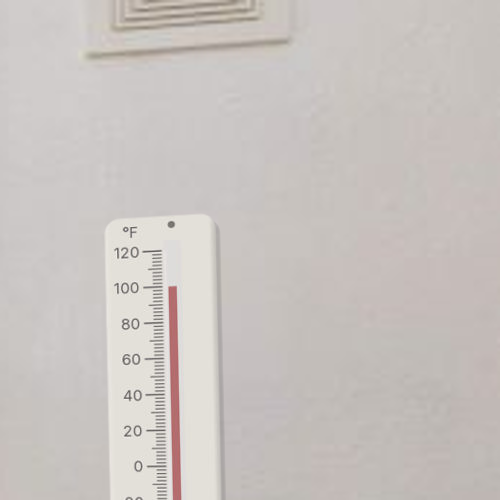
°F 100
